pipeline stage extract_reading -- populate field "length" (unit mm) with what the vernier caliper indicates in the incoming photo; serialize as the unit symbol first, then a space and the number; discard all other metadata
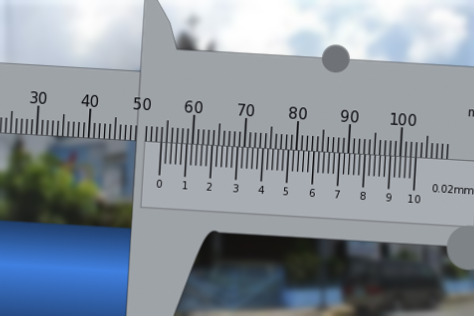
mm 54.0
